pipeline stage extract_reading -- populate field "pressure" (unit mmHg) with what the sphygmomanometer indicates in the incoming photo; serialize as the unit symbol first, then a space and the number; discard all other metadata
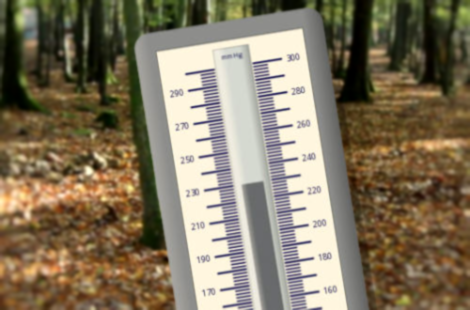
mmHg 230
